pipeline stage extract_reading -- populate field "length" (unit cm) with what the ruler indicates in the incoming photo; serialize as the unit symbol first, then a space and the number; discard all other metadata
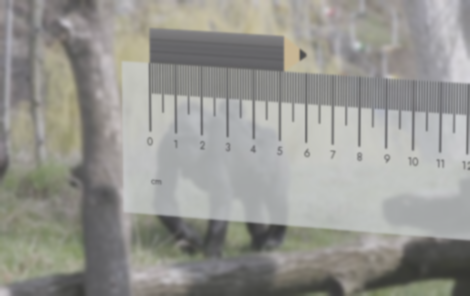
cm 6
